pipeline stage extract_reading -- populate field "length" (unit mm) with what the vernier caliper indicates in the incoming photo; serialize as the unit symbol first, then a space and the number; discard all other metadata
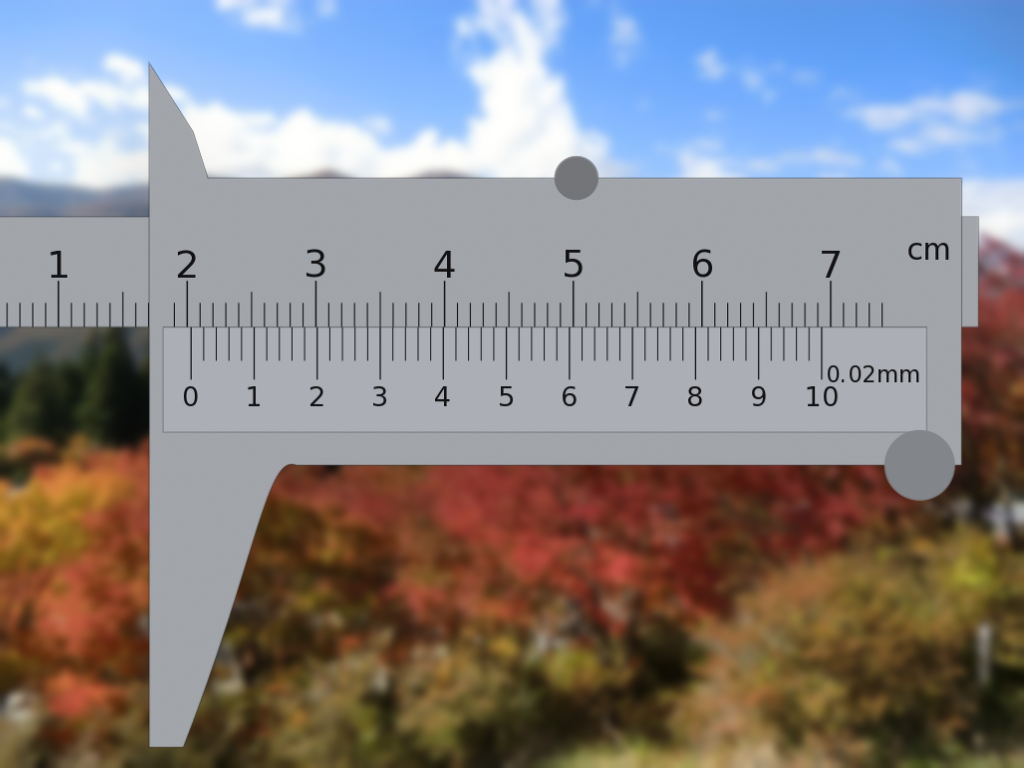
mm 20.3
